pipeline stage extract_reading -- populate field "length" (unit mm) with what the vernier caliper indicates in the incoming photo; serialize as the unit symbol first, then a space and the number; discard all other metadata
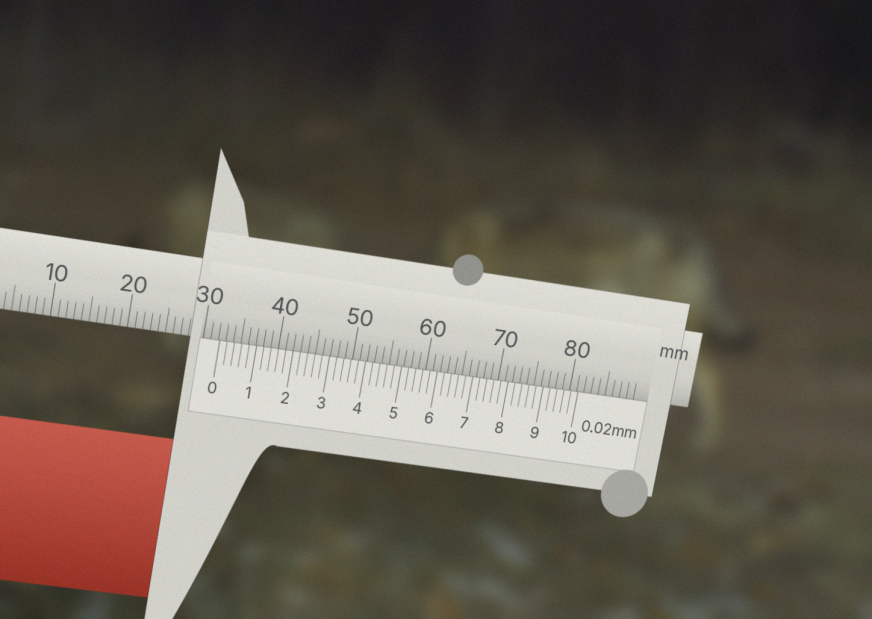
mm 32.2
